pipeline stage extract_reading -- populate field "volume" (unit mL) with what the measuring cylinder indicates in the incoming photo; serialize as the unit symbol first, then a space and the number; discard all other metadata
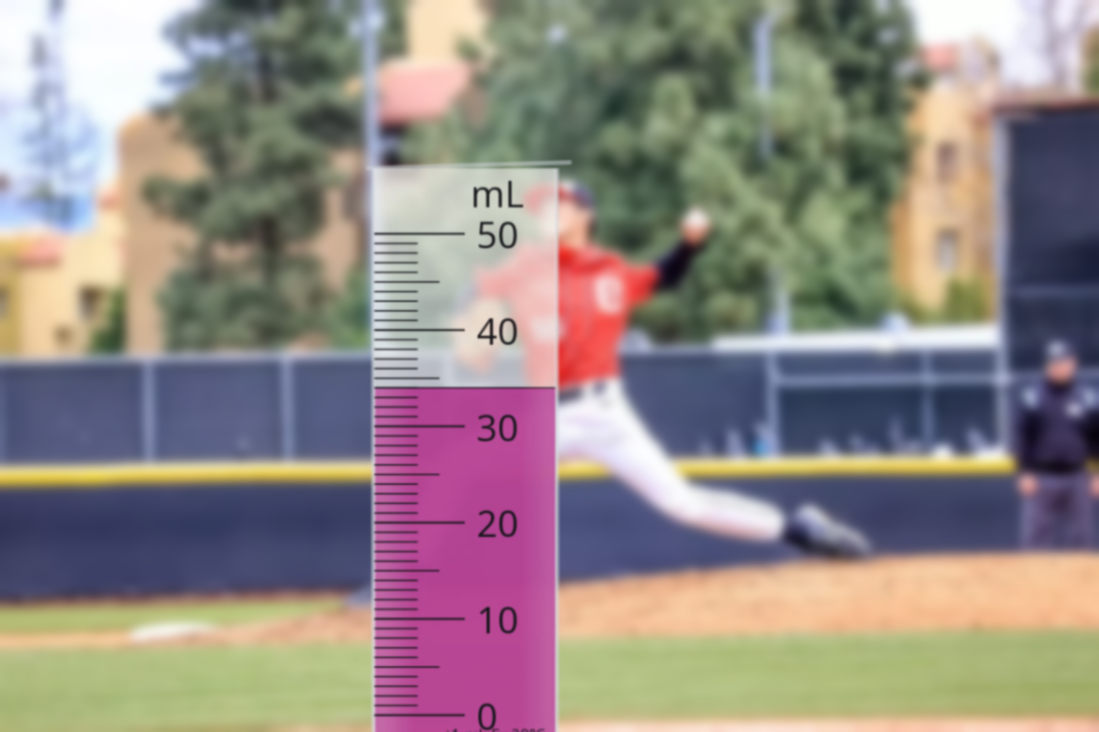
mL 34
